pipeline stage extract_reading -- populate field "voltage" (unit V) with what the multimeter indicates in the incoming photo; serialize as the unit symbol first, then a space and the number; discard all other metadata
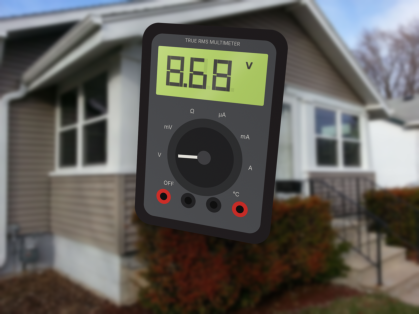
V 8.68
